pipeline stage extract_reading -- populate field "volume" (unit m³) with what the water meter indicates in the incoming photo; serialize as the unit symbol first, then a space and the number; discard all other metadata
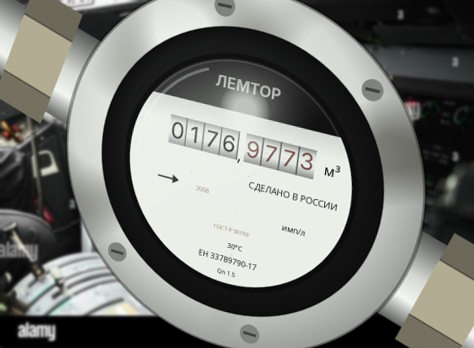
m³ 176.9773
